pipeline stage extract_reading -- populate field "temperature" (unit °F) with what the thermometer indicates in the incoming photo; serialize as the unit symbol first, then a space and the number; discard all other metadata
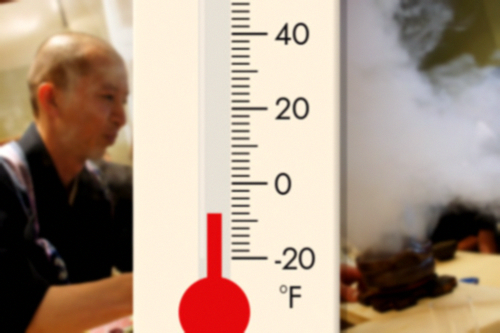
°F -8
